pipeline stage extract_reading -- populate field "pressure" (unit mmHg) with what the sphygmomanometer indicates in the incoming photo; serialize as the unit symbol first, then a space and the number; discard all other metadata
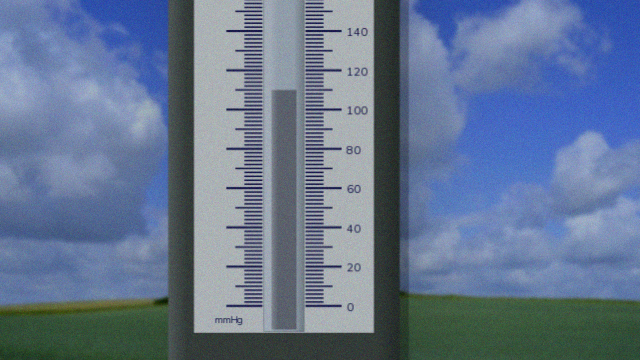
mmHg 110
